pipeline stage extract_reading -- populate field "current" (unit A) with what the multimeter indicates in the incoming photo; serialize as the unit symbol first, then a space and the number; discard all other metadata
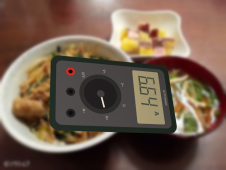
A 6.64
